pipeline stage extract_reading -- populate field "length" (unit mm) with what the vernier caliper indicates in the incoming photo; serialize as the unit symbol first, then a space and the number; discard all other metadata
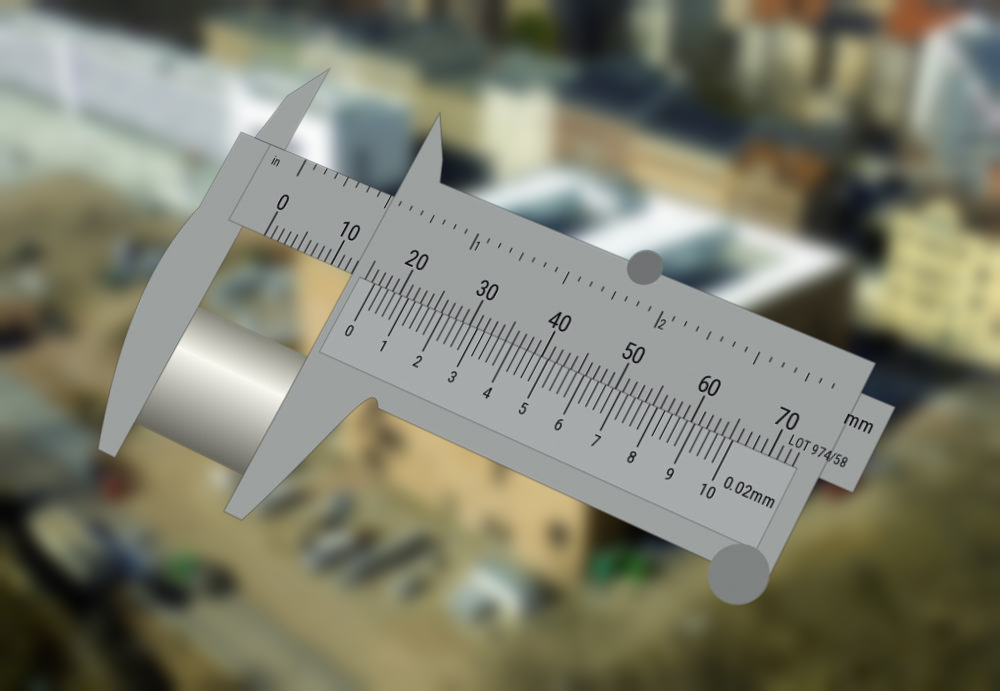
mm 16.4
